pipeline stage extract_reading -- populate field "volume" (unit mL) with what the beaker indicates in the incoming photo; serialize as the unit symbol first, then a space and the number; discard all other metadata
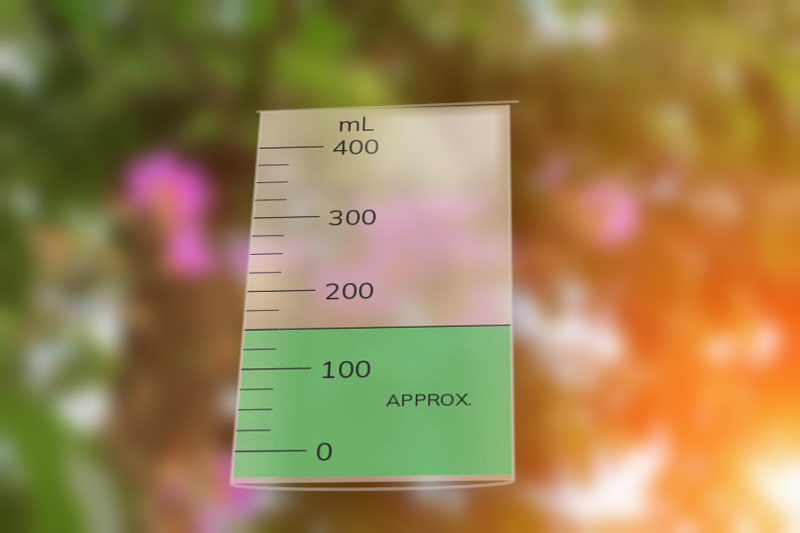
mL 150
